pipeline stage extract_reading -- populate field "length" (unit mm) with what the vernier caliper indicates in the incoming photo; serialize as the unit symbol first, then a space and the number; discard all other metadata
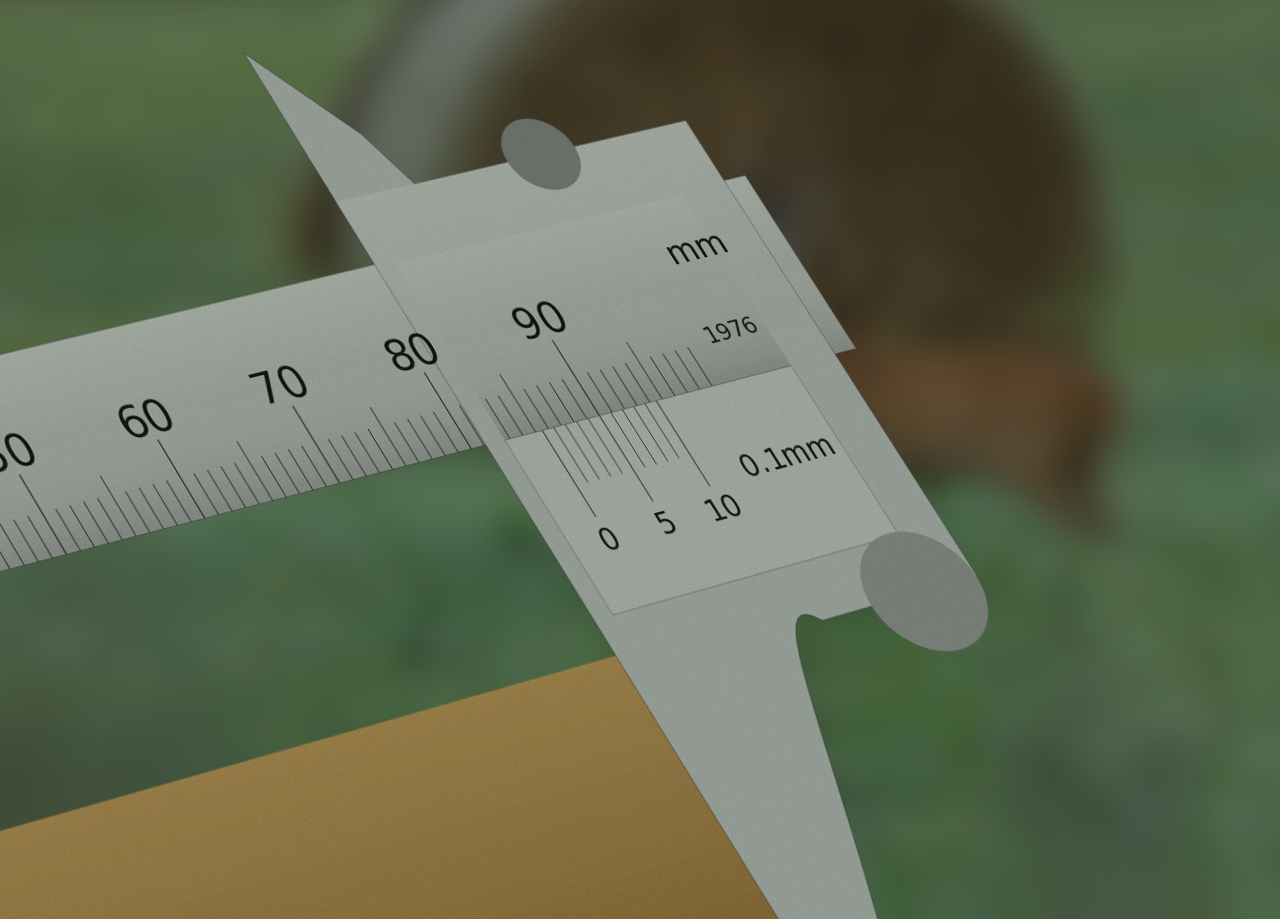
mm 85.5
